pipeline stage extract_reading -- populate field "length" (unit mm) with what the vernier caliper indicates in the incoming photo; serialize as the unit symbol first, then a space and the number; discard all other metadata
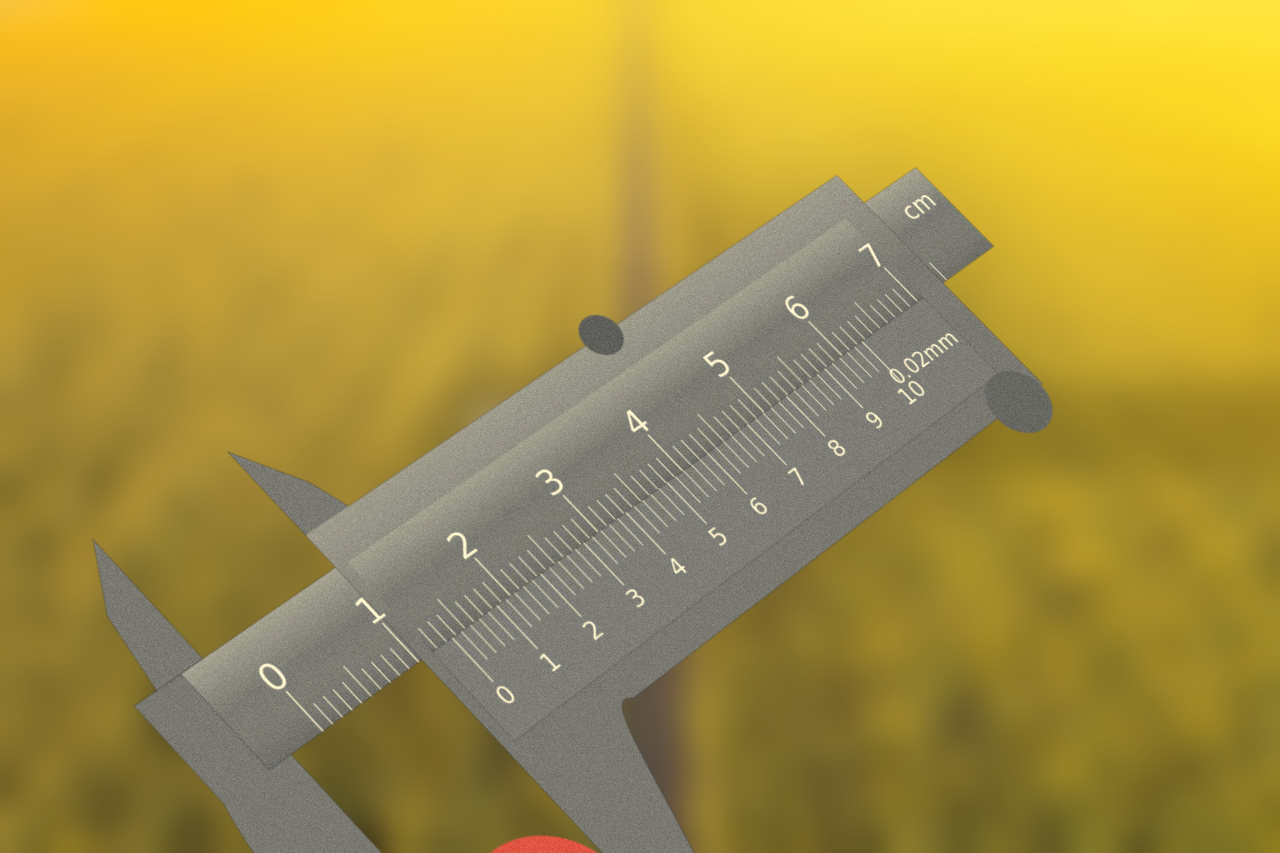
mm 13.6
